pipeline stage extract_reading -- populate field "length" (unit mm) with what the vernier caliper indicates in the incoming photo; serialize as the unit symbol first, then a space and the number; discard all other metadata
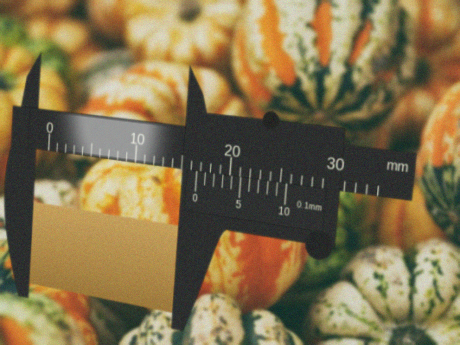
mm 16.6
